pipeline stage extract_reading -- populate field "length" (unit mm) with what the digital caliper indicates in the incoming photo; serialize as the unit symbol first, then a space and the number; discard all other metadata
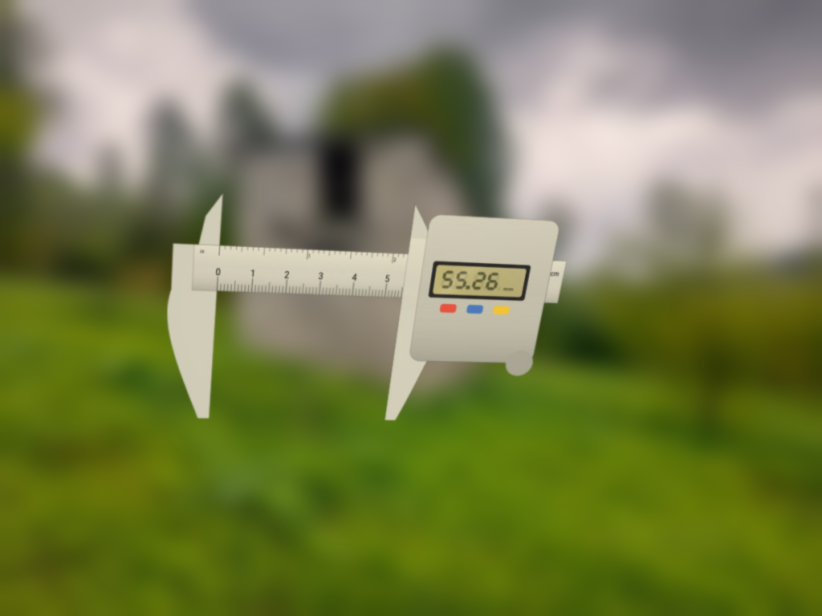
mm 55.26
